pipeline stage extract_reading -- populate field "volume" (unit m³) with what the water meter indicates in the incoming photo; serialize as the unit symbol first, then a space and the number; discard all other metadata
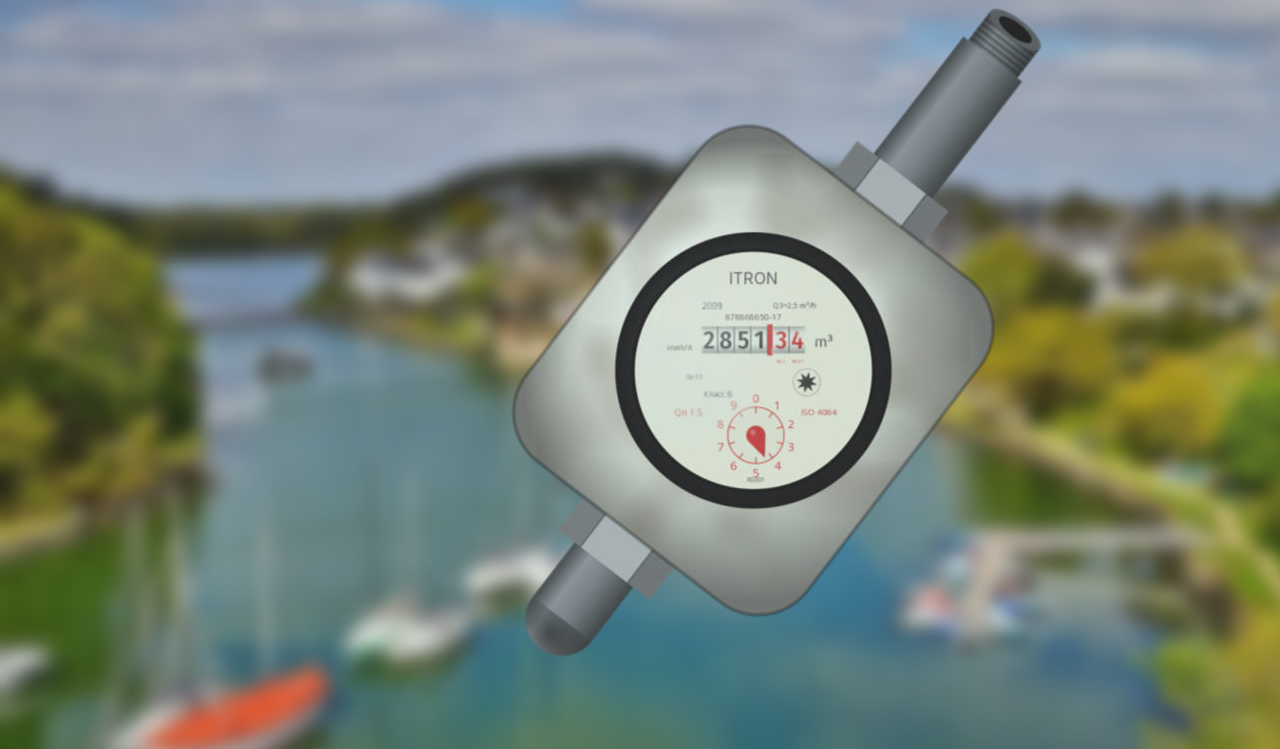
m³ 2851.344
